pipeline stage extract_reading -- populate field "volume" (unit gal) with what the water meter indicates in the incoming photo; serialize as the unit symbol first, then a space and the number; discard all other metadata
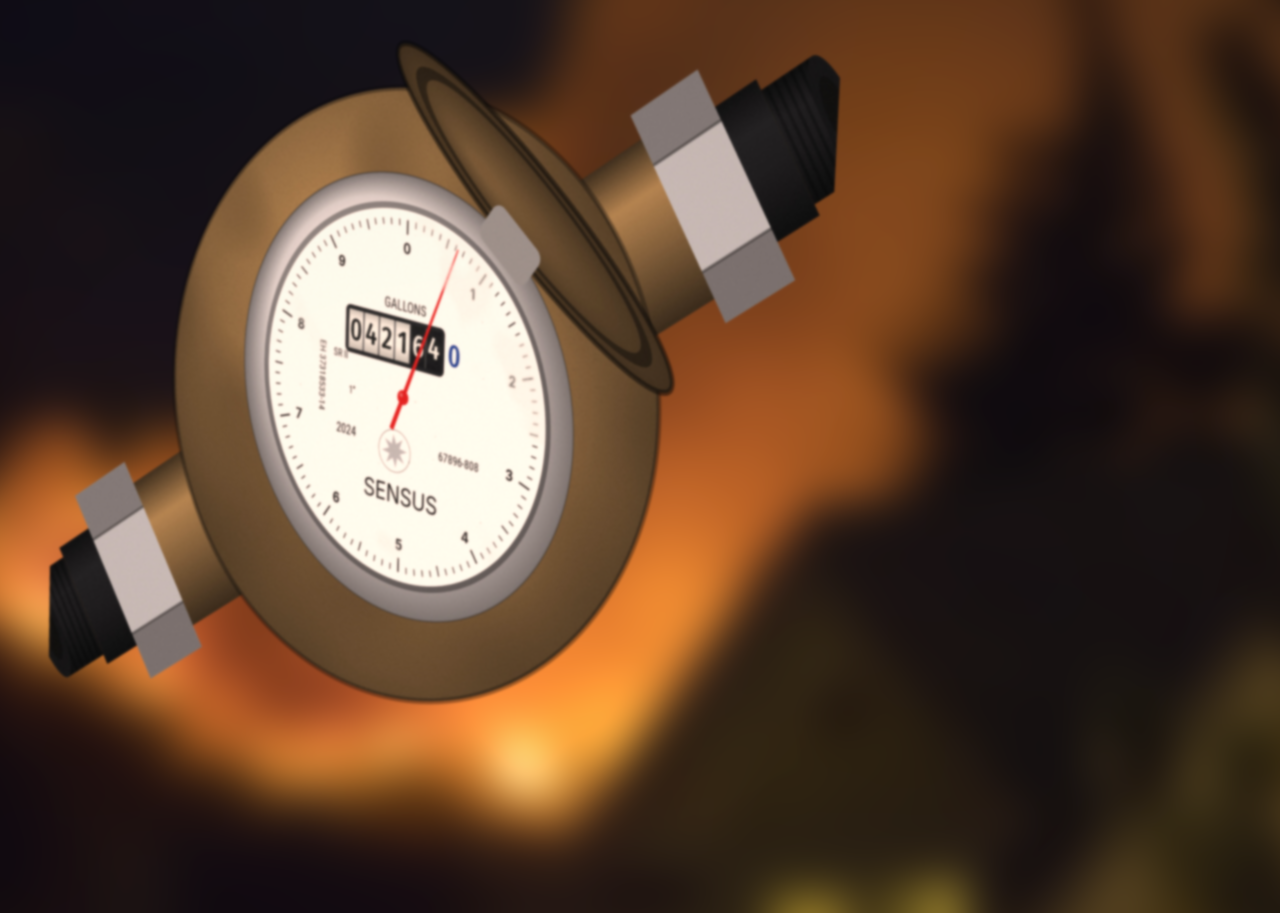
gal 421640.6
